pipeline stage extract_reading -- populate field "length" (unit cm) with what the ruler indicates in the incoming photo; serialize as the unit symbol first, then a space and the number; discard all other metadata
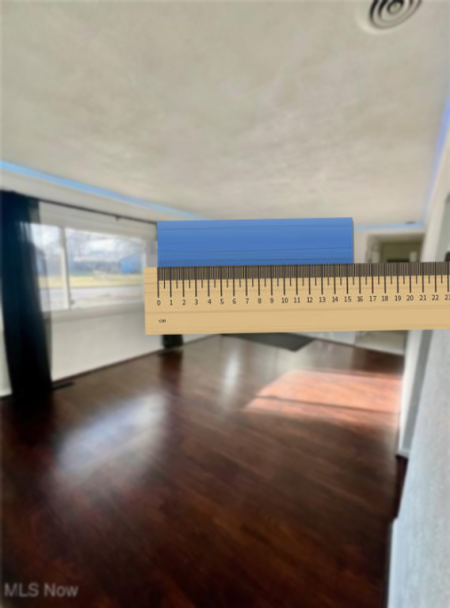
cm 15.5
